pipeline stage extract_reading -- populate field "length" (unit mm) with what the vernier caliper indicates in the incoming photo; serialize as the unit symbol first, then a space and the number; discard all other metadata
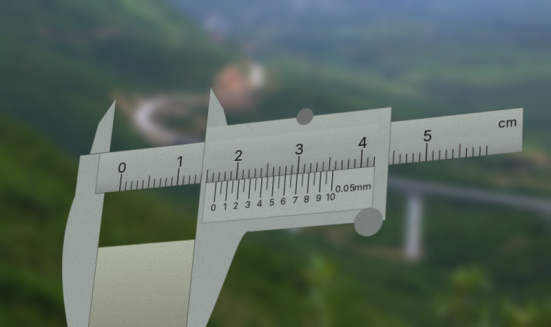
mm 16.6
